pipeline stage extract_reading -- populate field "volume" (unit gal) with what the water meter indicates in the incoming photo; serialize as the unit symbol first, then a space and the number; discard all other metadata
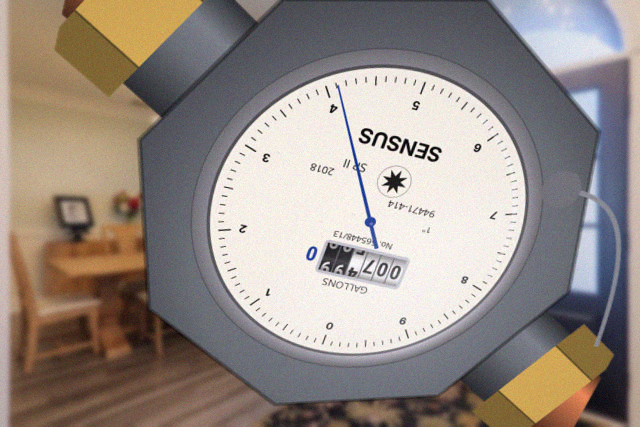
gal 74994.1
